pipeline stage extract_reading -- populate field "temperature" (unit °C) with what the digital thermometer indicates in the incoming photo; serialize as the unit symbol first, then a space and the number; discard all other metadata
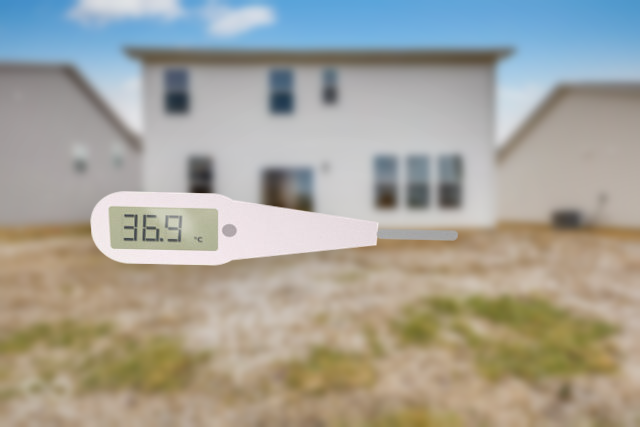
°C 36.9
